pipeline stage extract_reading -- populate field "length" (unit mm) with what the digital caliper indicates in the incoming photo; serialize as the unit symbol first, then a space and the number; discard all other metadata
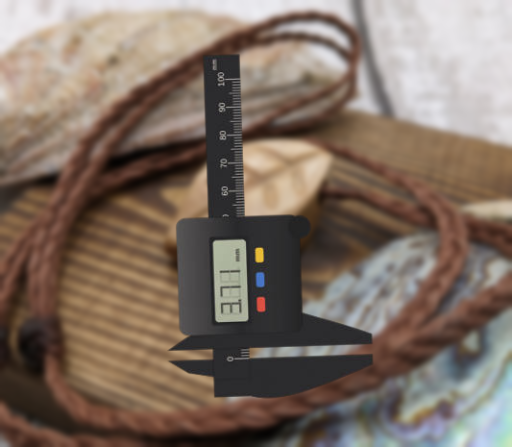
mm 3.71
